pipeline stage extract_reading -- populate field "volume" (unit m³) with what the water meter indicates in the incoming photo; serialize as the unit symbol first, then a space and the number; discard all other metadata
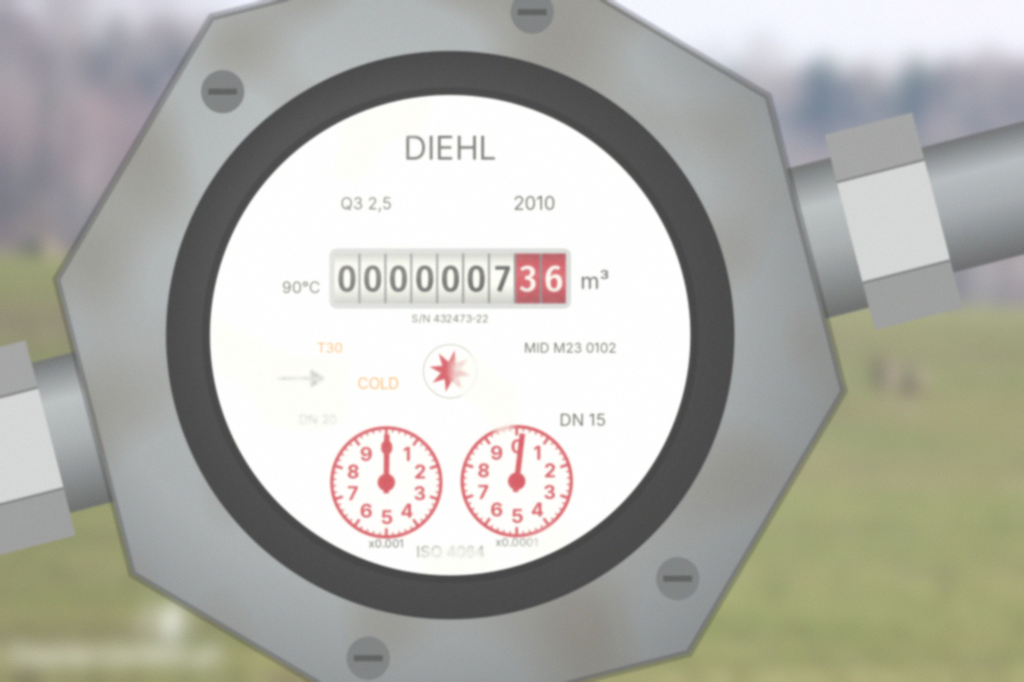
m³ 7.3600
